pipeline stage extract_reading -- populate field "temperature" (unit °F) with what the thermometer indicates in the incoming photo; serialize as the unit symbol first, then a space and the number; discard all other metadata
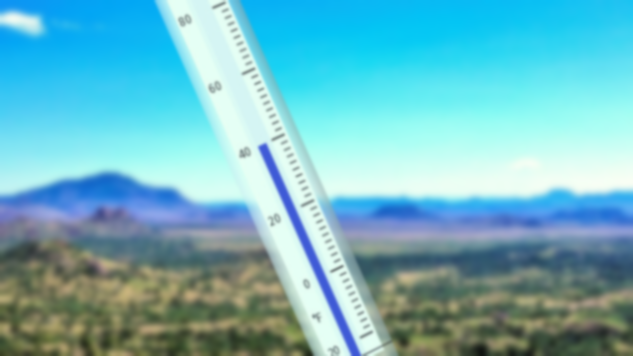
°F 40
